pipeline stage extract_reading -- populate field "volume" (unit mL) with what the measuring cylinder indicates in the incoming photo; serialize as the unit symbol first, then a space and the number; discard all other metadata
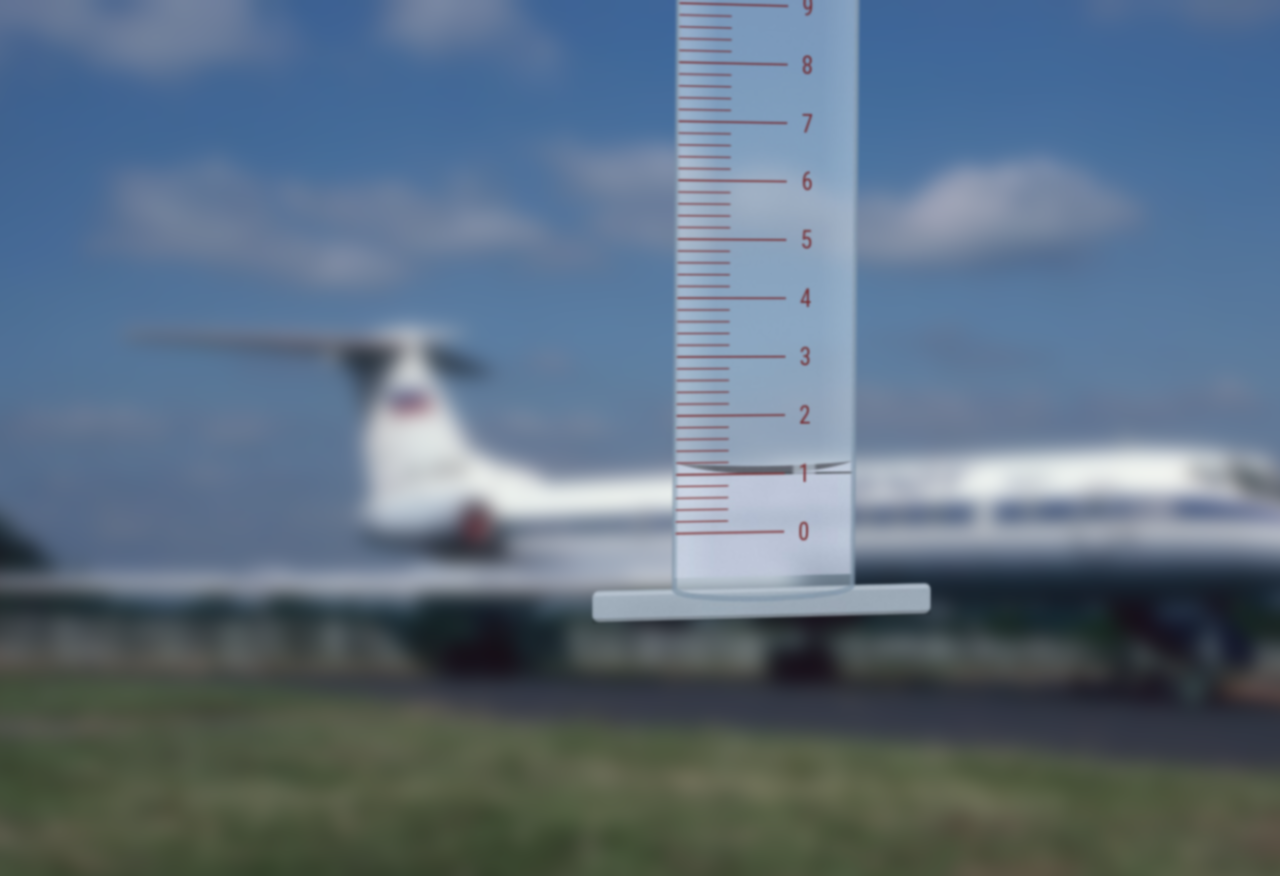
mL 1
